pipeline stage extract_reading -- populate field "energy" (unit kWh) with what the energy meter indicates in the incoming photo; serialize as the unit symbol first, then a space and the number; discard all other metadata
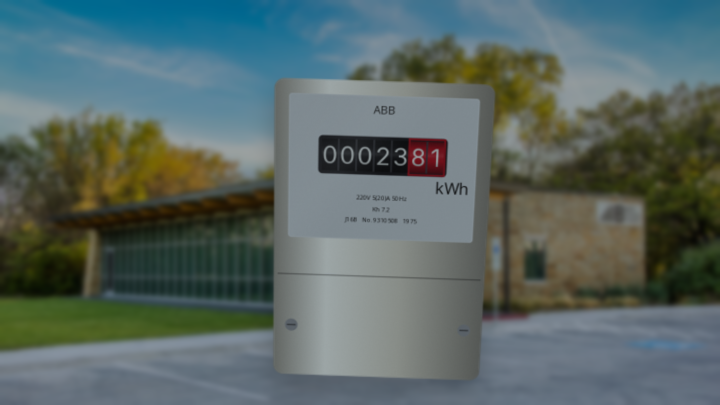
kWh 23.81
